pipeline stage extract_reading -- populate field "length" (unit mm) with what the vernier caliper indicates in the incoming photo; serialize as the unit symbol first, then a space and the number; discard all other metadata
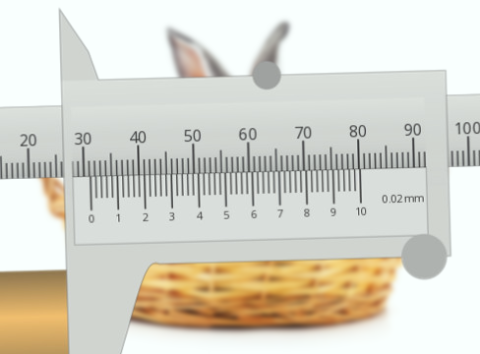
mm 31.2
